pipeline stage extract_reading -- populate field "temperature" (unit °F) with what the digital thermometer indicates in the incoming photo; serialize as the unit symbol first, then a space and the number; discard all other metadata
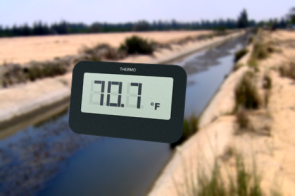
°F 70.7
